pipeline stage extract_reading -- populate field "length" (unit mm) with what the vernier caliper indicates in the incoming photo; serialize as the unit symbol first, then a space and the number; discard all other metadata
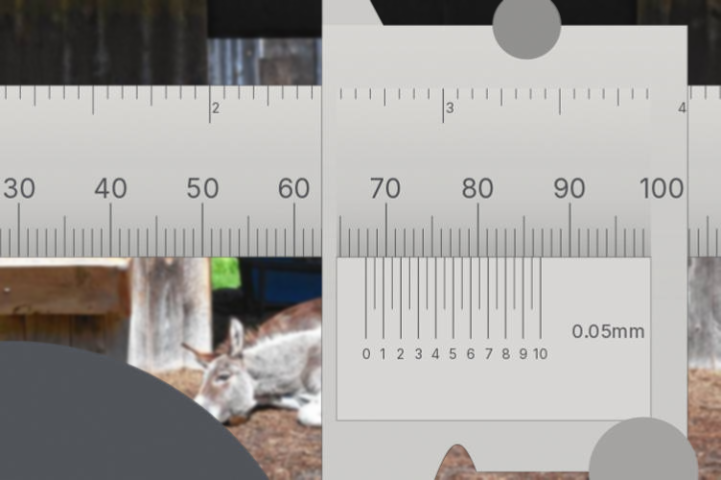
mm 67.8
